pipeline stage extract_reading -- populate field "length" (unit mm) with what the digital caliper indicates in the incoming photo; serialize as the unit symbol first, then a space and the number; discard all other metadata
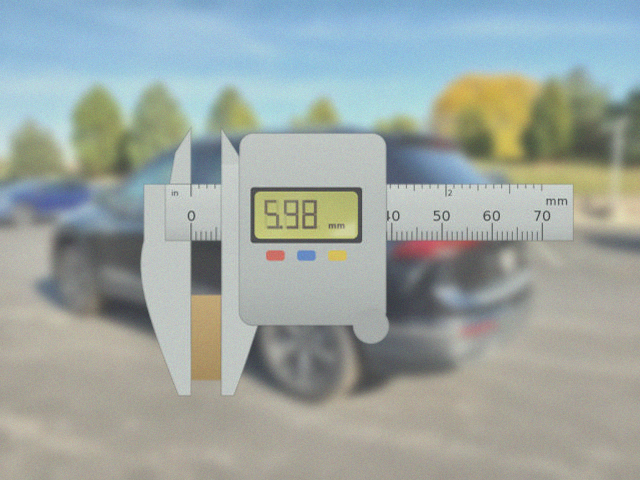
mm 5.98
